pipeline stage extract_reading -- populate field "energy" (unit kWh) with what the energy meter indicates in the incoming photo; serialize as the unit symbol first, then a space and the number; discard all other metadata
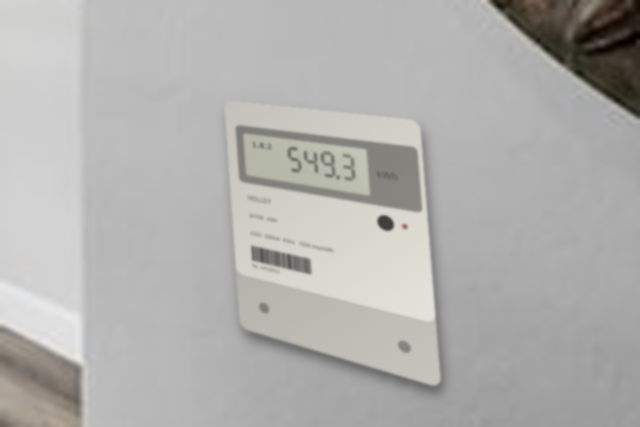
kWh 549.3
